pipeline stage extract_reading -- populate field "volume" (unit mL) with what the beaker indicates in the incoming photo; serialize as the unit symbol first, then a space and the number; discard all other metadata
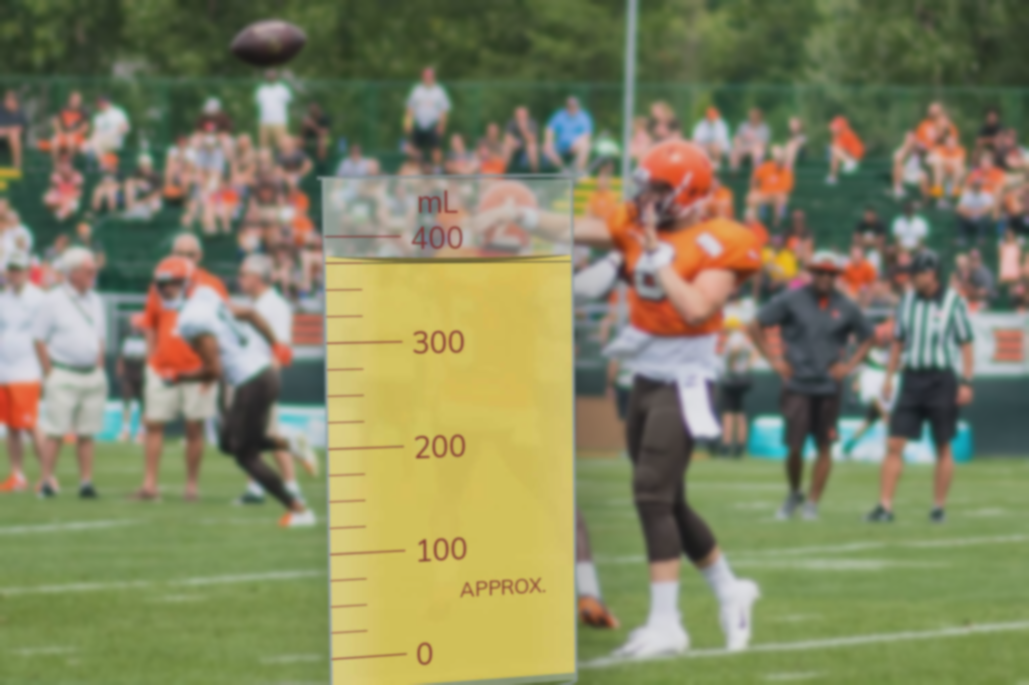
mL 375
